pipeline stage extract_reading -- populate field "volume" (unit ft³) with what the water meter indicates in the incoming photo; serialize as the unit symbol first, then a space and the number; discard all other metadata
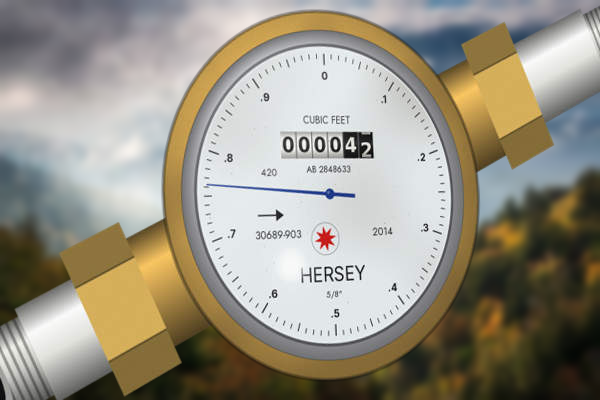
ft³ 41.76
